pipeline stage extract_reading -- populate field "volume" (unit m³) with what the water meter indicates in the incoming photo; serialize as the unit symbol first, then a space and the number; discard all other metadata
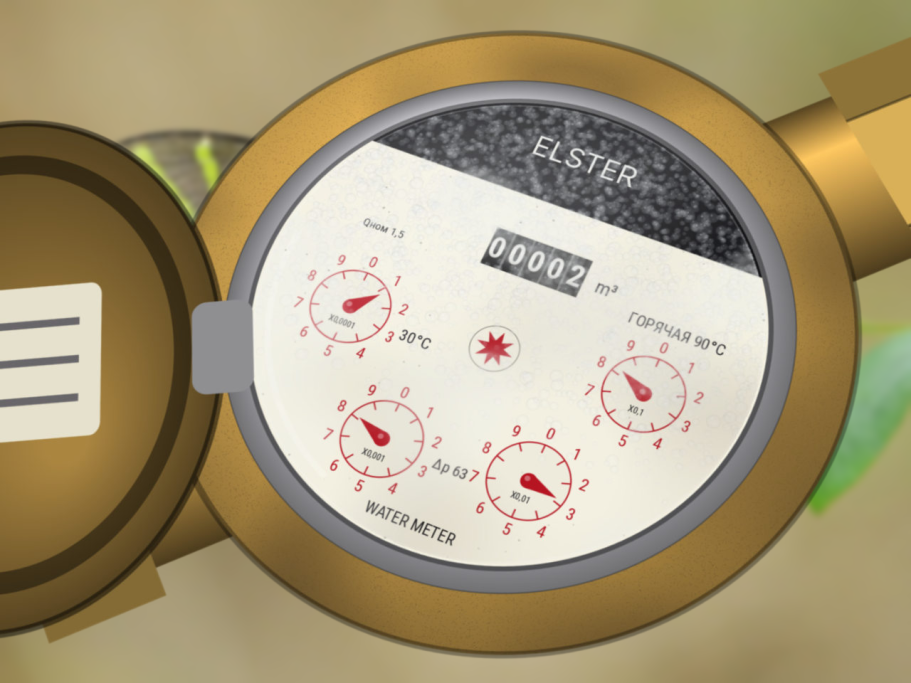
m³ 2.8281
